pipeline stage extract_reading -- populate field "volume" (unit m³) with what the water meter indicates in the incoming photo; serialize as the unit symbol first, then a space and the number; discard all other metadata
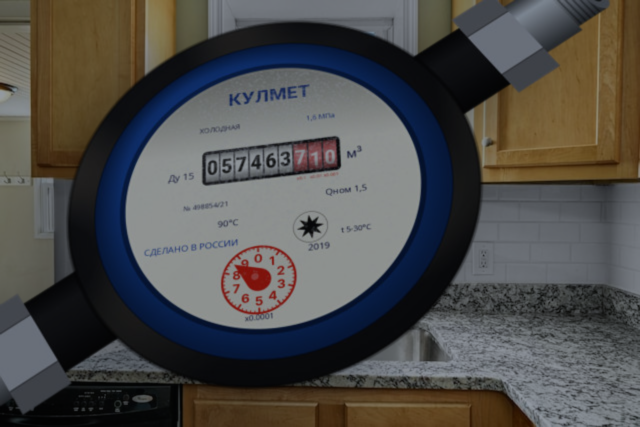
m³ 57463.7098
